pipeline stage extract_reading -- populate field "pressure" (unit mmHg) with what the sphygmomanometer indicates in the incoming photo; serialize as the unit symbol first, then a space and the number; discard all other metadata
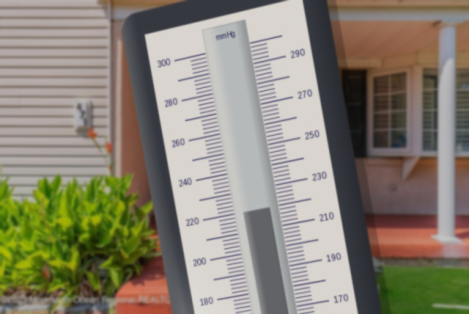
mmHg 220
